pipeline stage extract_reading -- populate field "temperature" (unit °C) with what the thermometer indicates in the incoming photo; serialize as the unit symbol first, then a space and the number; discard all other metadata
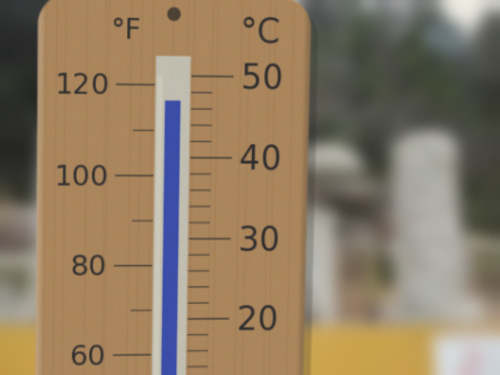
°C 47
